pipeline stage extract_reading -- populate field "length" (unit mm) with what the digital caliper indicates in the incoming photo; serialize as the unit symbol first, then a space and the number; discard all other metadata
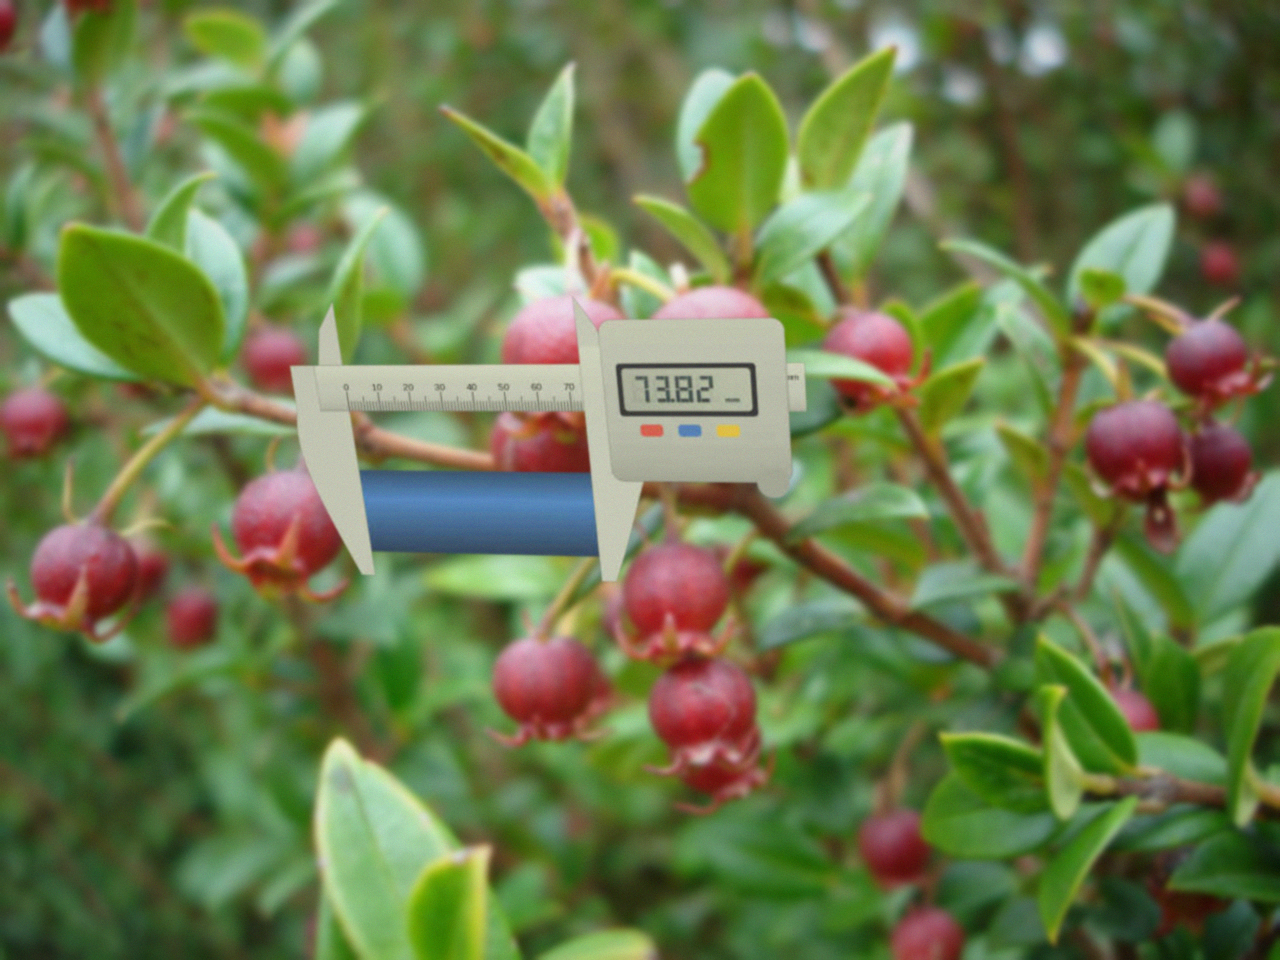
mm 73.82
